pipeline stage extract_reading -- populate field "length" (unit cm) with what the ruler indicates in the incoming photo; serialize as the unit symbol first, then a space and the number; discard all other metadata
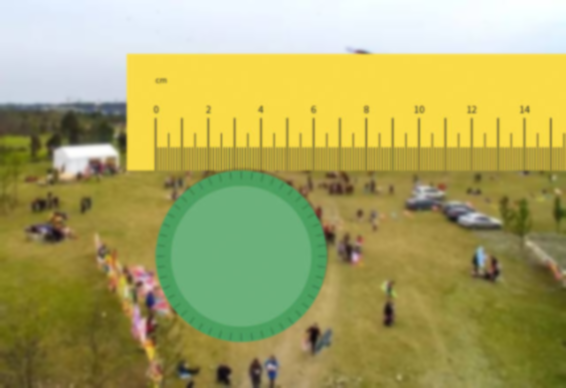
cm 6.5
